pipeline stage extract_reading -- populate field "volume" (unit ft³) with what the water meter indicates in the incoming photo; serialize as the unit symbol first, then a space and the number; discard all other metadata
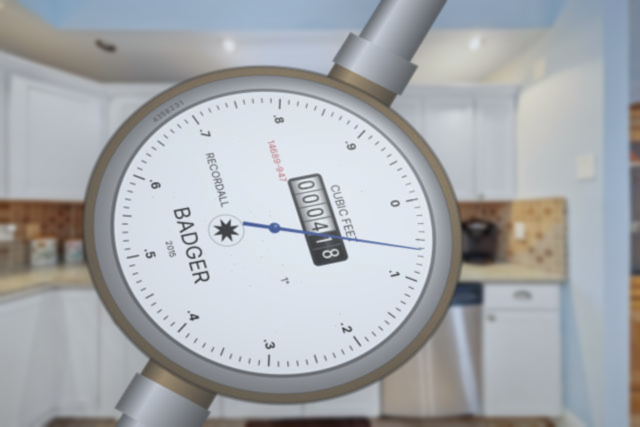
ft³ 418.06
